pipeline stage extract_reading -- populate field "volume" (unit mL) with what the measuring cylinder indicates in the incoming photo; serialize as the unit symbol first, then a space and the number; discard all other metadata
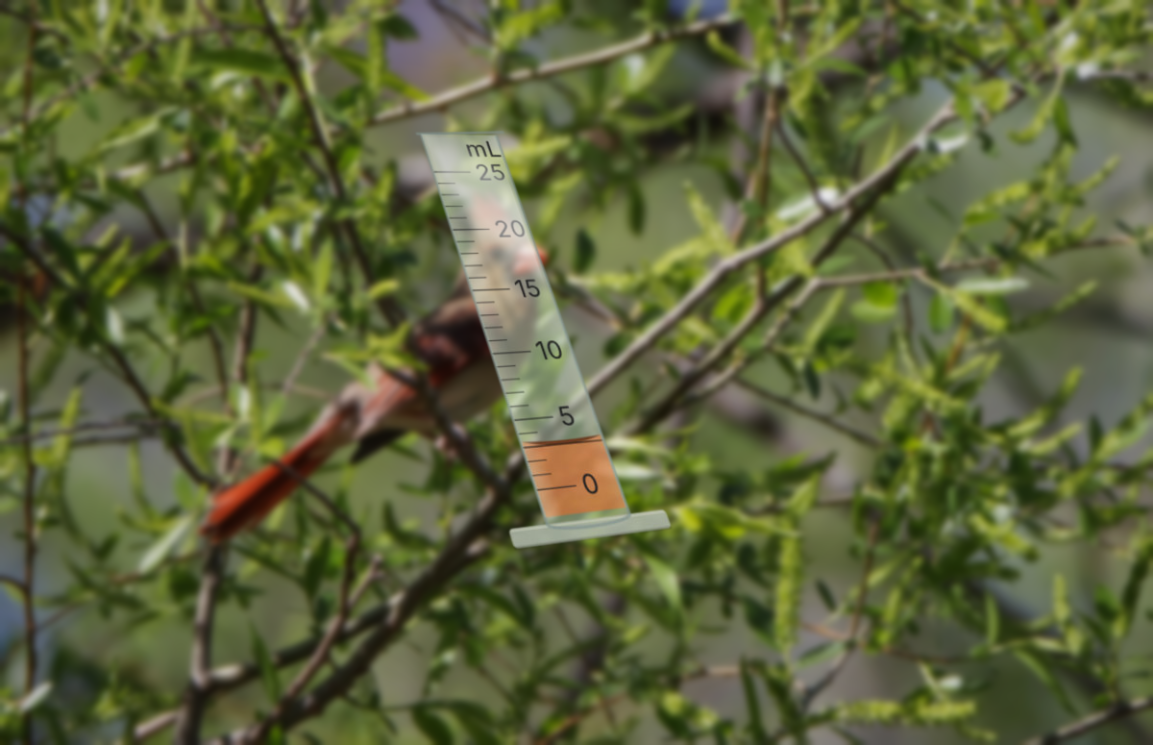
mL 3
